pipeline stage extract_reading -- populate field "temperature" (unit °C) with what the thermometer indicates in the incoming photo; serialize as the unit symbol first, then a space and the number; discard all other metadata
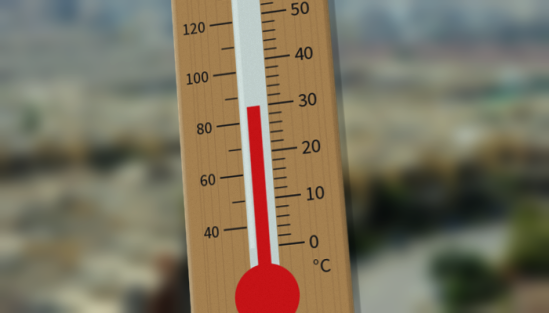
°C 30
